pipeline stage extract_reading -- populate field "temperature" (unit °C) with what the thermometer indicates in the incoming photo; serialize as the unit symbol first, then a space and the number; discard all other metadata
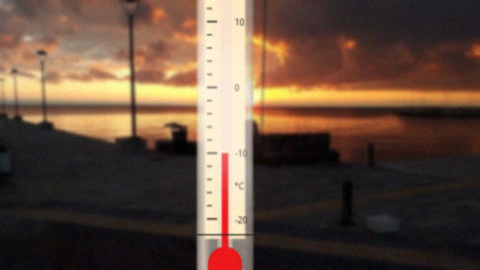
°C -10
